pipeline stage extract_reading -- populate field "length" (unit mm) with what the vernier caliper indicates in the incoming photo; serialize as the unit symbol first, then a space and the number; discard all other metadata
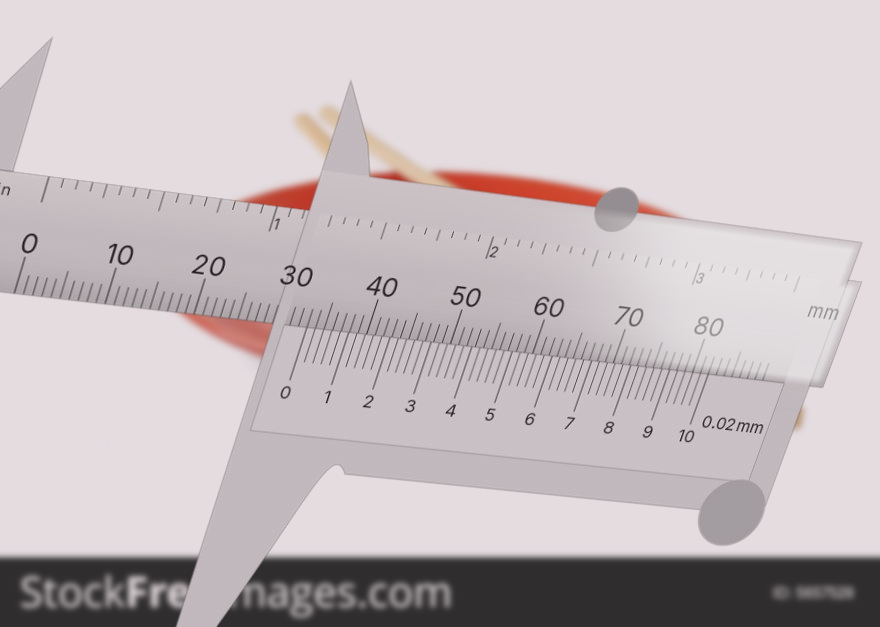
mm 33.0
